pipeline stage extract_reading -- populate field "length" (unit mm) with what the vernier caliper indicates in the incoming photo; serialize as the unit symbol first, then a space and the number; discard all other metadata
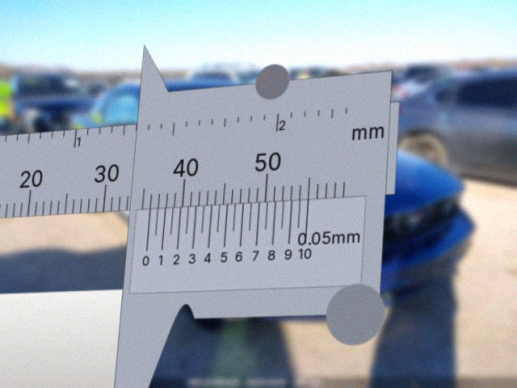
mm 36.0
